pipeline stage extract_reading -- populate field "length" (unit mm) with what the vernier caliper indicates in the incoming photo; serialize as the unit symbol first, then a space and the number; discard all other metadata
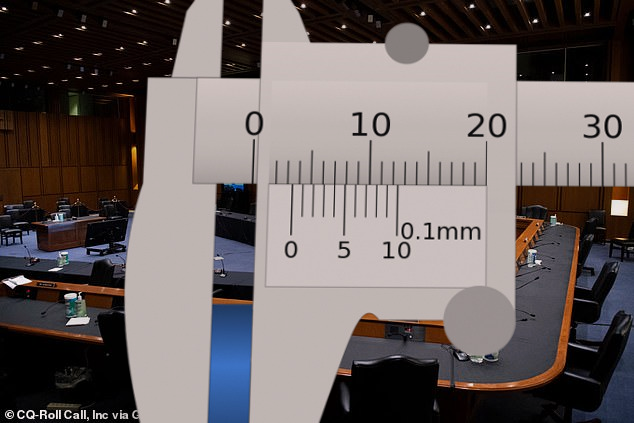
mm 3.4
